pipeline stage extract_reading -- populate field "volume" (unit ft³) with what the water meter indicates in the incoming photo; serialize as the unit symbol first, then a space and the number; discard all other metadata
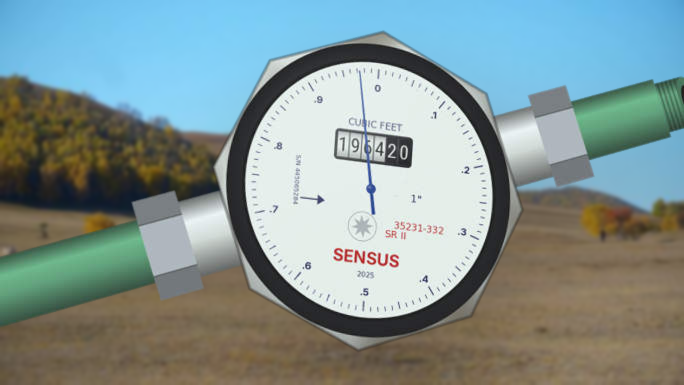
ft³ 196419.97
